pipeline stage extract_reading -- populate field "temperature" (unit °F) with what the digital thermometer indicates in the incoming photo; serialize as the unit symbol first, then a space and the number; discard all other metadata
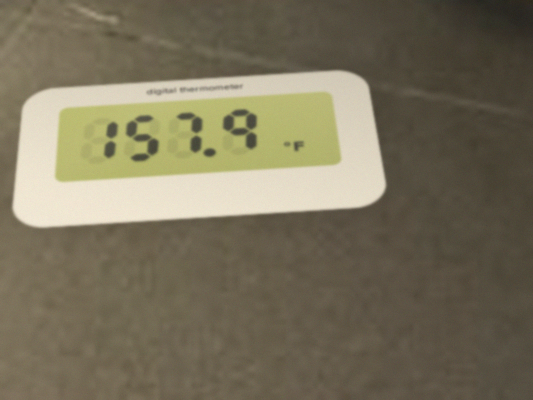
°F 157.9
